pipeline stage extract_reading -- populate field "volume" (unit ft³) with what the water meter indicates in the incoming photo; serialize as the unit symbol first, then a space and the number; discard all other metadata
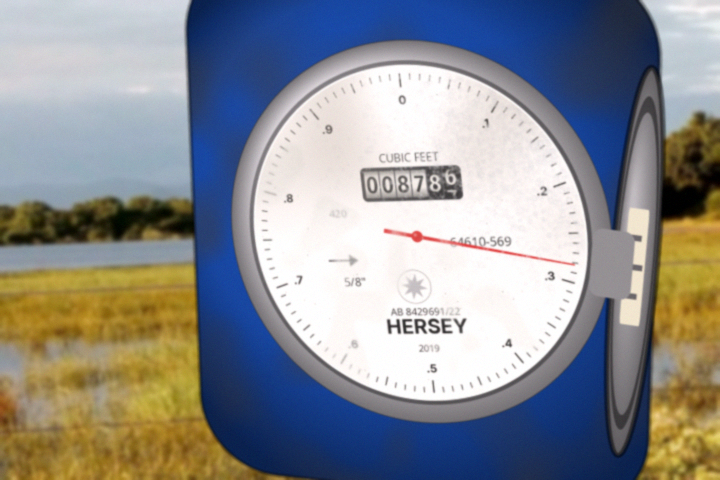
ft³ 8786.28
